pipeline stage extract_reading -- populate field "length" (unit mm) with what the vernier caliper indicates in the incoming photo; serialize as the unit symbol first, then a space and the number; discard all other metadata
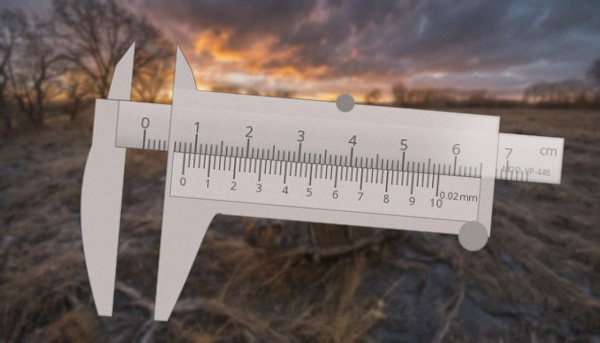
mm 8.0
